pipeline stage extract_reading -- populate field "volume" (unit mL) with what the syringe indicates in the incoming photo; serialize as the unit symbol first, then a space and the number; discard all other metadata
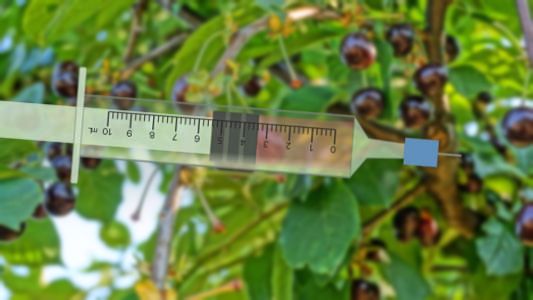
mL 3.4
